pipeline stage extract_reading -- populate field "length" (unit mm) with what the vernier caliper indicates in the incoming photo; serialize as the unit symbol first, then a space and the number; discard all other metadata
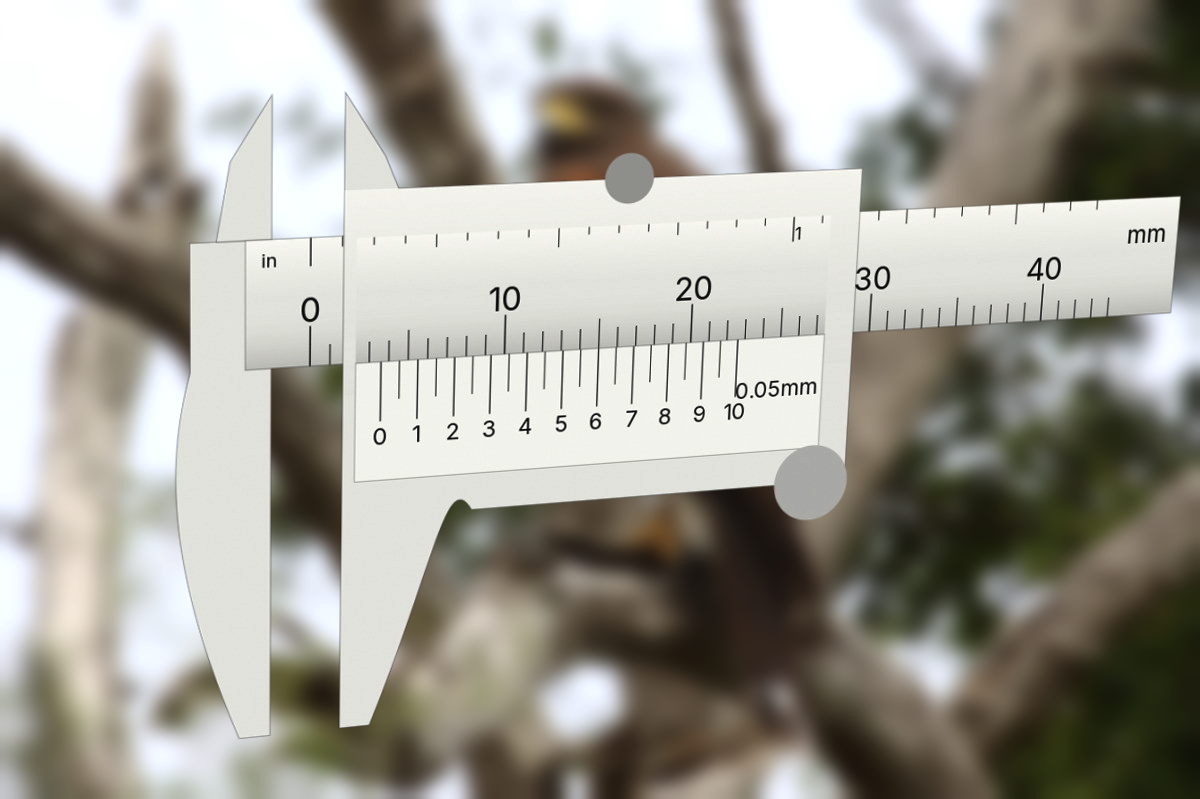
mm 3.6
